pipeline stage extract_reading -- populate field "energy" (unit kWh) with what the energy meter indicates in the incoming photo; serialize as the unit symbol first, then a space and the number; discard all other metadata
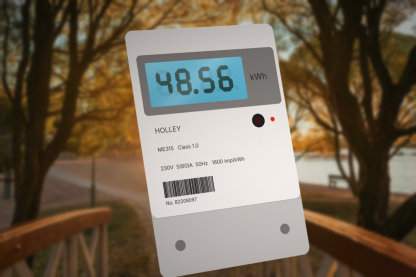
kWh 48.56
